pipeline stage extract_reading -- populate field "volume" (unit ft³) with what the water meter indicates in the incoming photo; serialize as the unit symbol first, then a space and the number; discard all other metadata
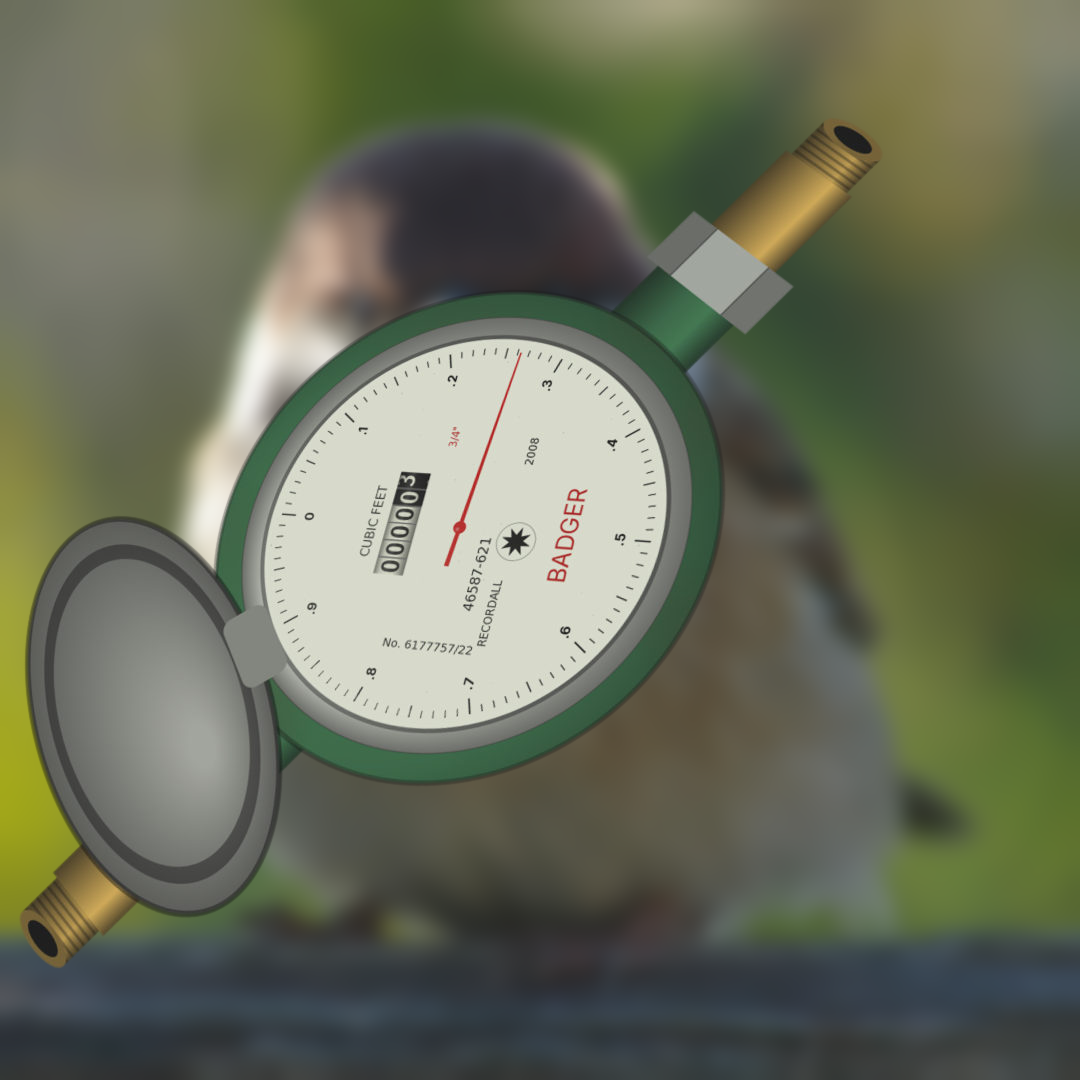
ft³ 3.26
